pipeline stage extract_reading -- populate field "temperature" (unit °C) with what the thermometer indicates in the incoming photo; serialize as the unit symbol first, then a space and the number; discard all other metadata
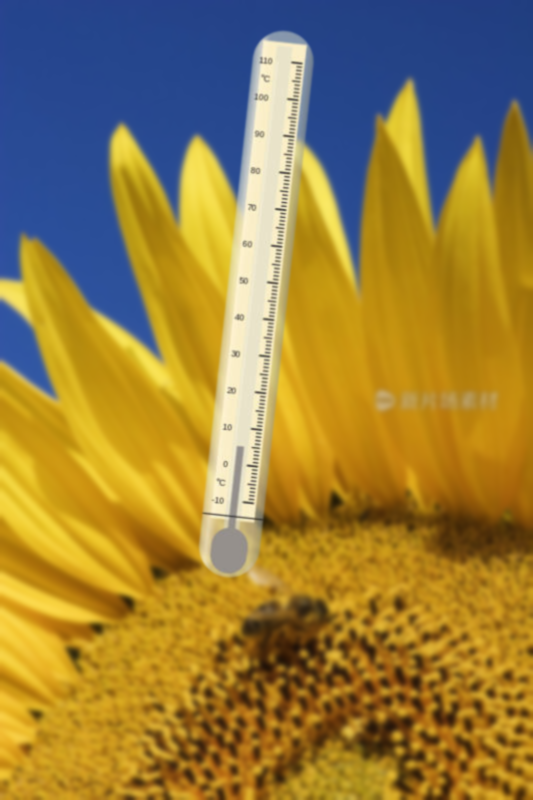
°C 5
